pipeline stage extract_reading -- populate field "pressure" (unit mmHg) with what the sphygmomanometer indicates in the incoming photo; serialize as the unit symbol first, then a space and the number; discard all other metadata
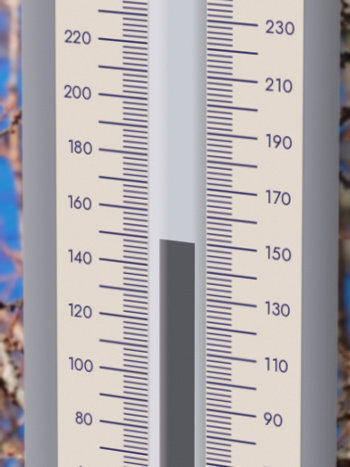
mmHg 150
